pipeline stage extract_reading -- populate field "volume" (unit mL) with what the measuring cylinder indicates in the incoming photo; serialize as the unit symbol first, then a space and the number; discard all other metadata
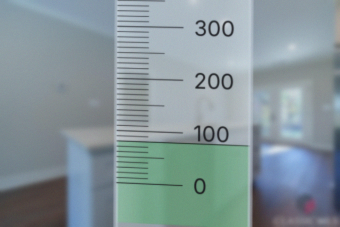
mL 80
